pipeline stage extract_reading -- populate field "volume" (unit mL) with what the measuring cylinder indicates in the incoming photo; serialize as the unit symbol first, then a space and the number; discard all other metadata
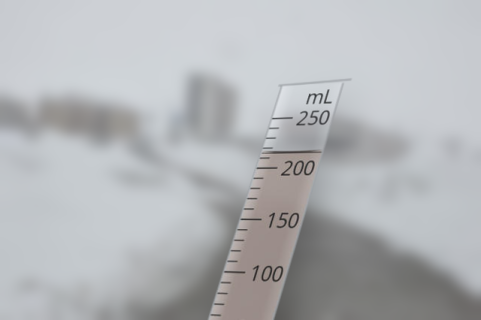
mL 215
